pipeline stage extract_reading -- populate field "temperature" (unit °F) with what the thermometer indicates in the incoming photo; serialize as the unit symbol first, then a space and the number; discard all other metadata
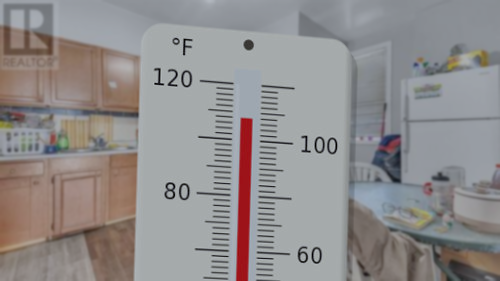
°F 108
